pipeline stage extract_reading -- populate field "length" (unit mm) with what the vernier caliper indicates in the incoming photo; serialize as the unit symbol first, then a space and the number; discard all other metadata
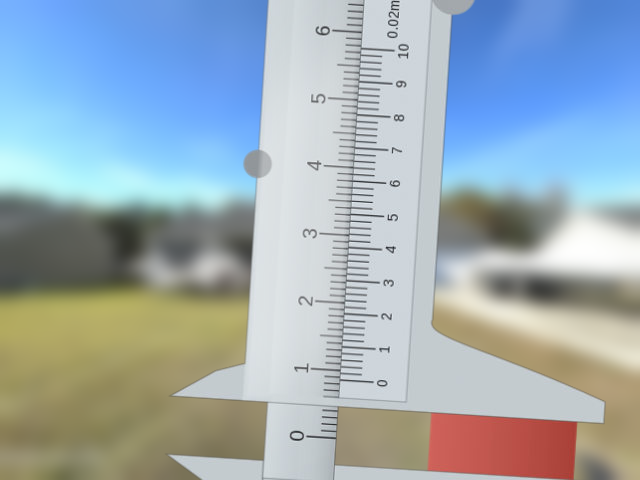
mm 8.6
